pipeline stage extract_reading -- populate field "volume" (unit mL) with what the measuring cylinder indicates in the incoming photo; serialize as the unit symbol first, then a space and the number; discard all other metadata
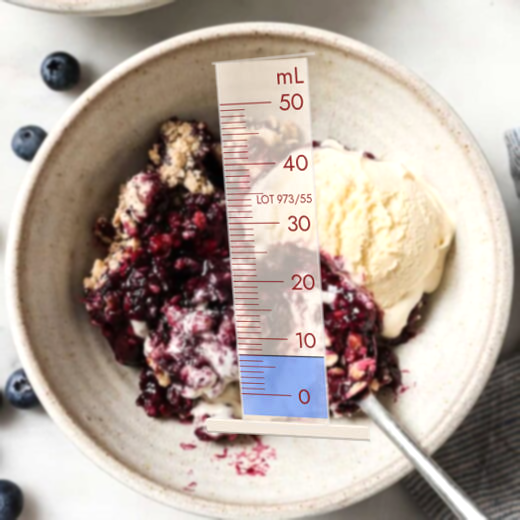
mL 7
